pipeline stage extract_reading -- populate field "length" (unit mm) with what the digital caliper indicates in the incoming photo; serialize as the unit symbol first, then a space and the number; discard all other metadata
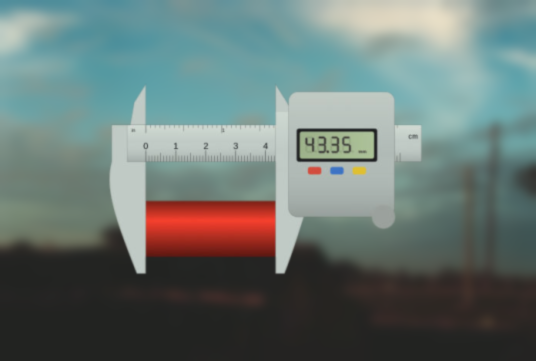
mm 43.35
